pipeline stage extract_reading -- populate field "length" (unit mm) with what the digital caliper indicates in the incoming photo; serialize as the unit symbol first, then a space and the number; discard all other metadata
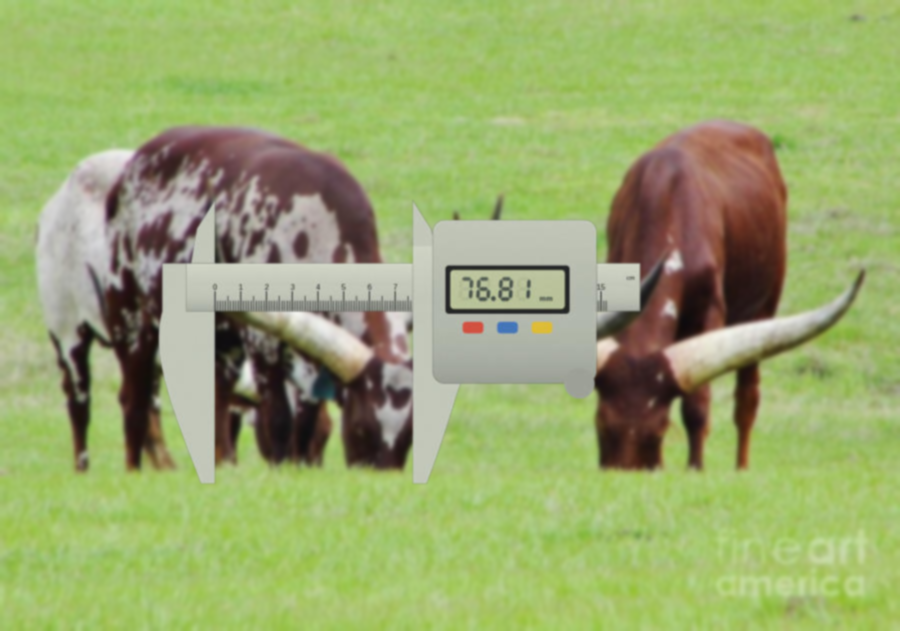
mm 76.81
